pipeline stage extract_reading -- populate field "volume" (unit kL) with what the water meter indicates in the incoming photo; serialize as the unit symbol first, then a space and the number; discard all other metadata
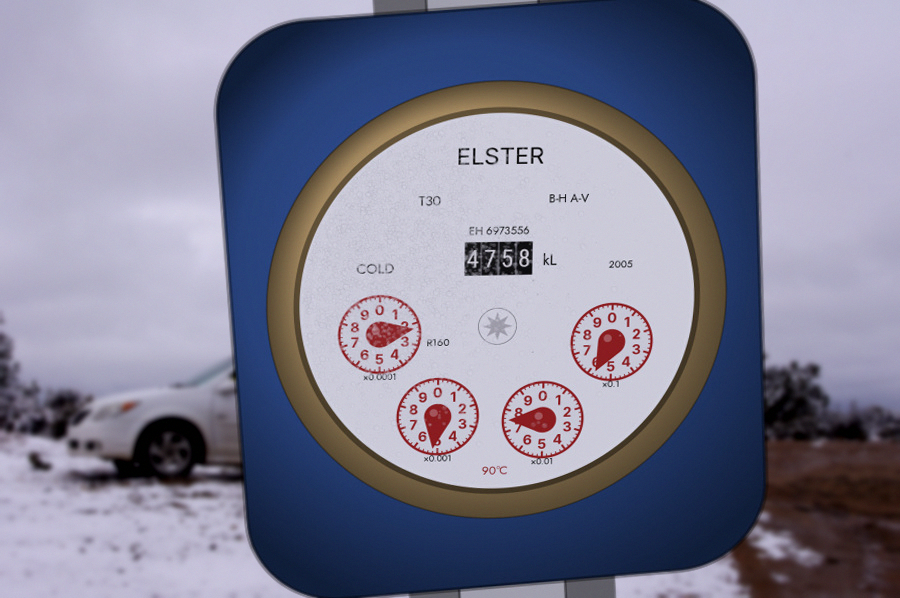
kL 4758.5752
